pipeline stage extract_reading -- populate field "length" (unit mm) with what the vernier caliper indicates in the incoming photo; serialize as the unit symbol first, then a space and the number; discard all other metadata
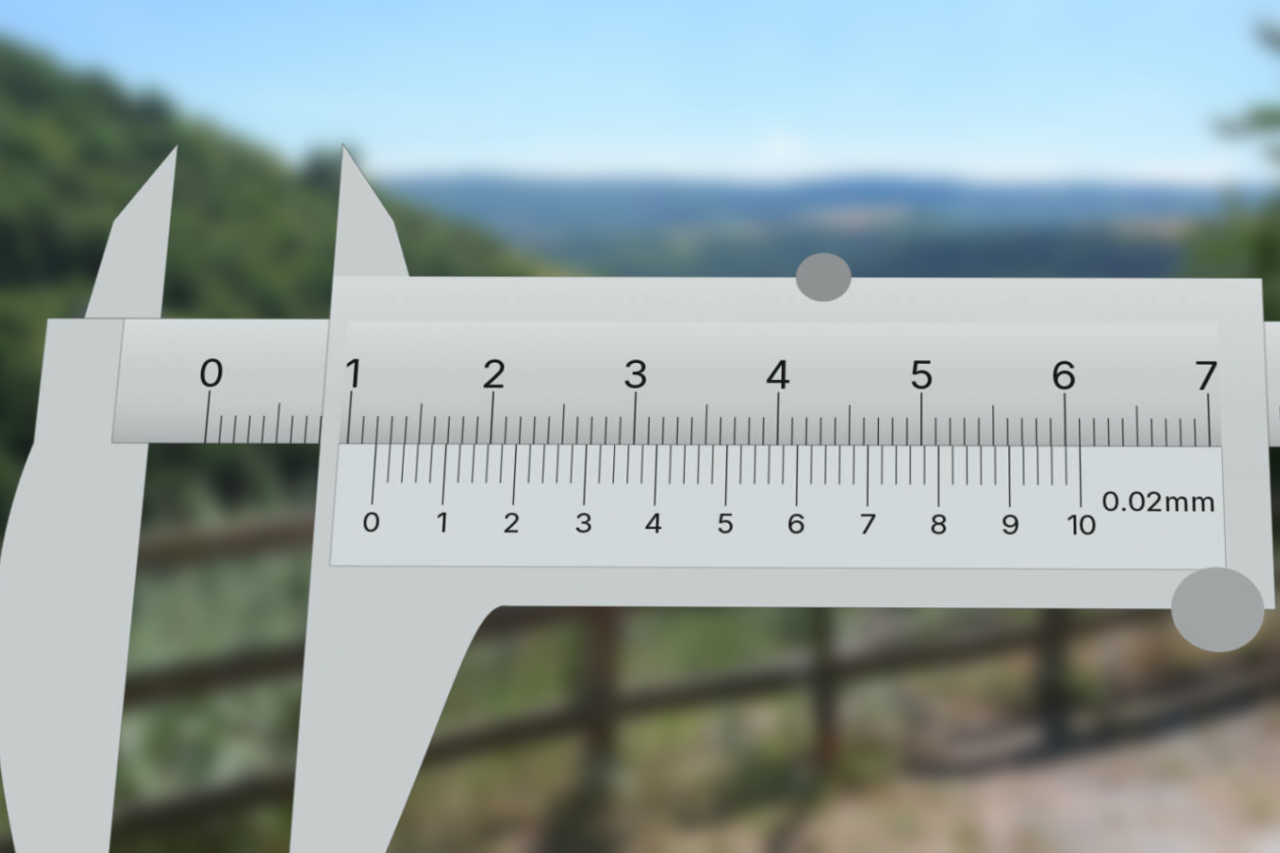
mm 12.0
